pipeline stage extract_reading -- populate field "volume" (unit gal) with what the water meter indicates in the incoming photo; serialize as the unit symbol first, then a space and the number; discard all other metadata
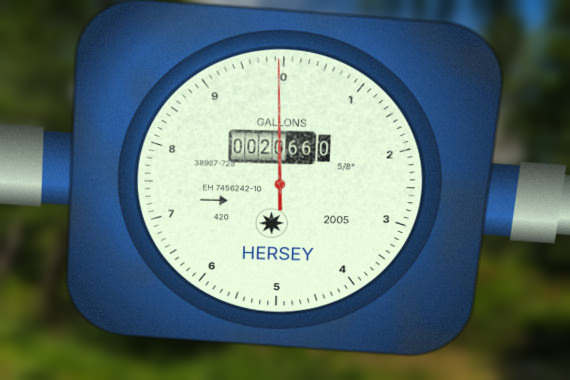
gal 20659.9
